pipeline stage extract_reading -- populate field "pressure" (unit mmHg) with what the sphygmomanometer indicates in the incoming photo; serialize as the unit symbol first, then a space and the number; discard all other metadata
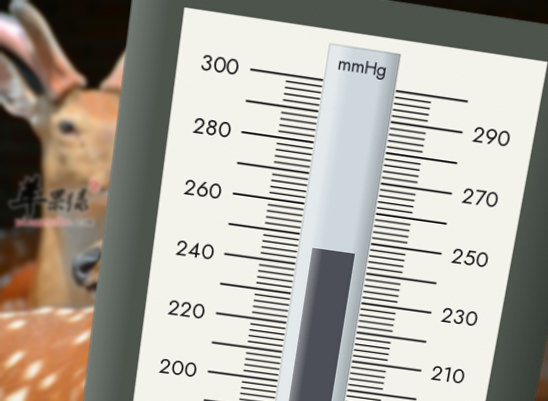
mmHg 246
